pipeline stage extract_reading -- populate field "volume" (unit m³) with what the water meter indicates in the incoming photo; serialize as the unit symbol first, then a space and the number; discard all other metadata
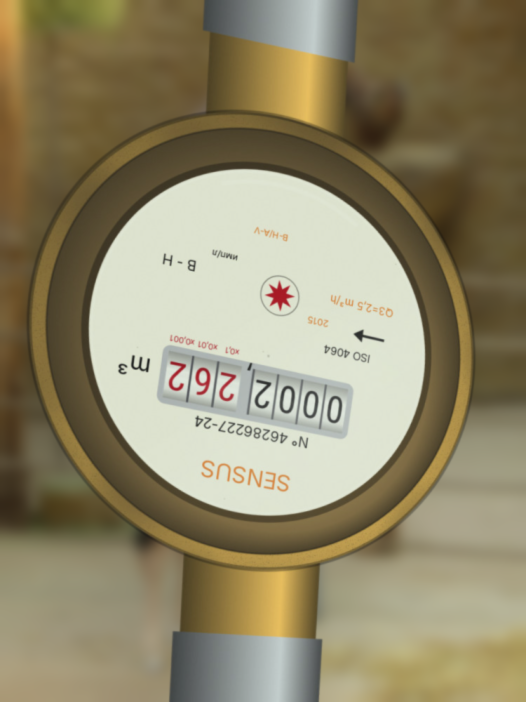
m³ 2.262
